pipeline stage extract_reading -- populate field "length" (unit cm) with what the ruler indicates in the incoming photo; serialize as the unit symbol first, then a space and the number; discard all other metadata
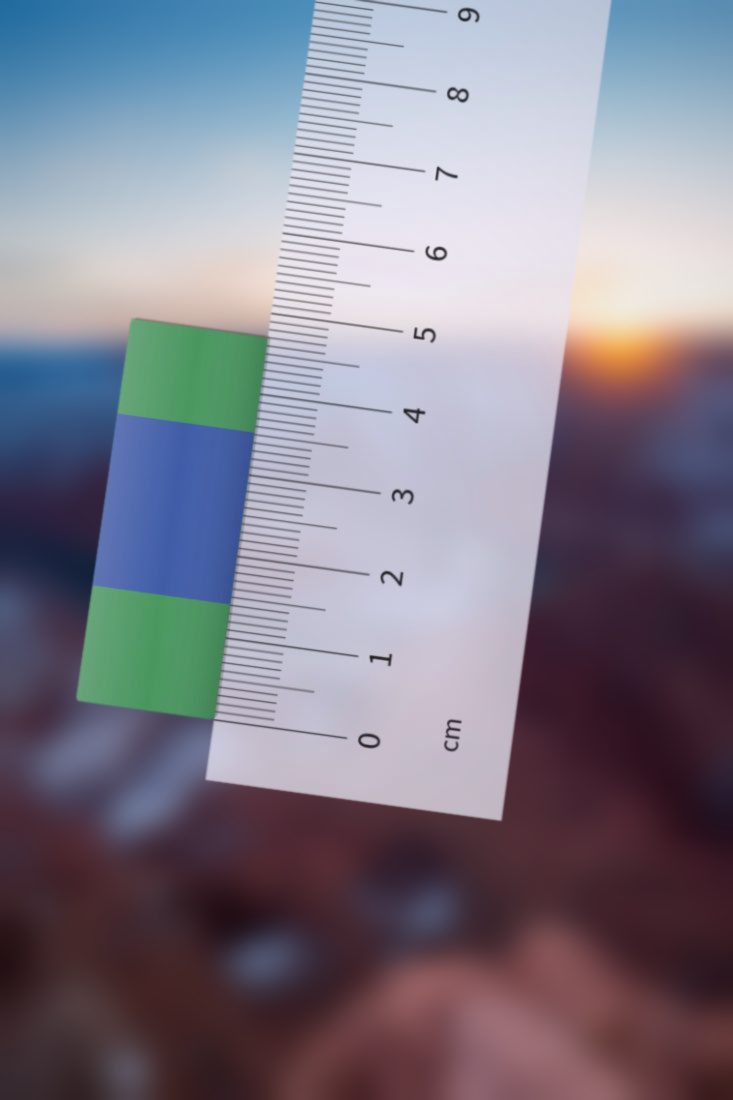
cm 4.7
